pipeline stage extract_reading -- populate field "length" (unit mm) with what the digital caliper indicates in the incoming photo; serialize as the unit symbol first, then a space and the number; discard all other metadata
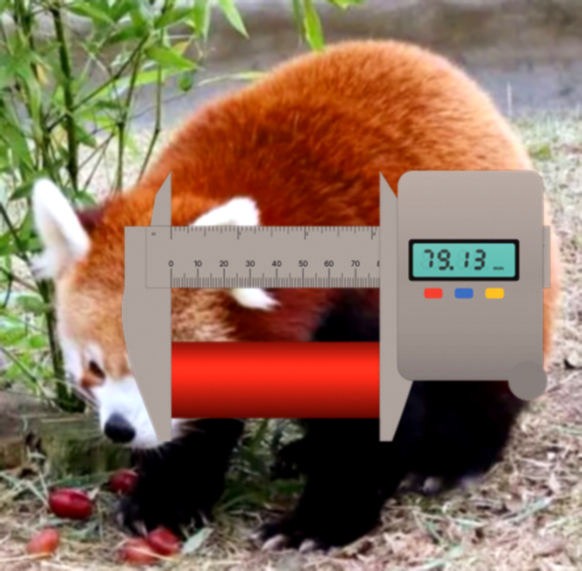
mm 79.13
